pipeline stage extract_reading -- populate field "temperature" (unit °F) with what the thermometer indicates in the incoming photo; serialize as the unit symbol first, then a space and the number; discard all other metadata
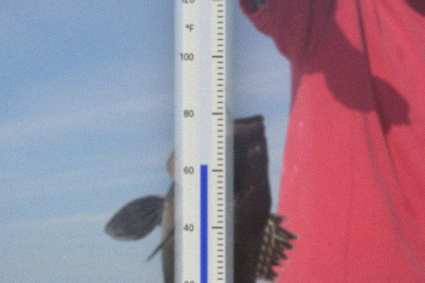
°F 62
